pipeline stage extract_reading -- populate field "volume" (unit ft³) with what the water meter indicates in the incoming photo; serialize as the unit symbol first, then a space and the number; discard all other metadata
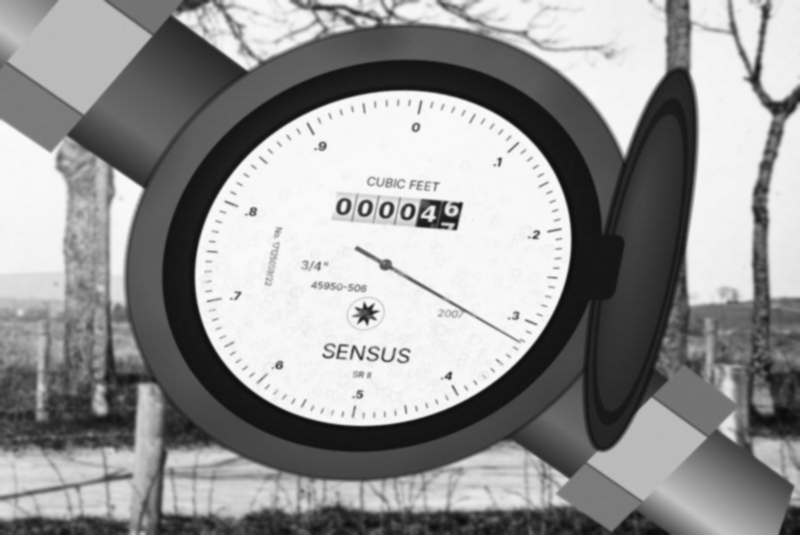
ft³ 46.32
